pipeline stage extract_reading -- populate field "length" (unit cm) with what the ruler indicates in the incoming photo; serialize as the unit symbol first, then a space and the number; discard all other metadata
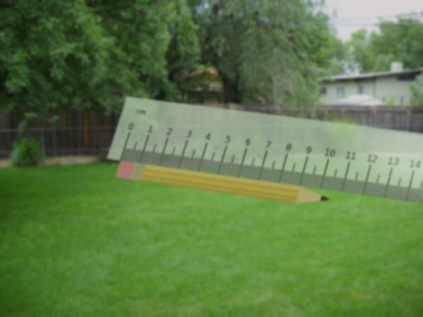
cm 10.5
